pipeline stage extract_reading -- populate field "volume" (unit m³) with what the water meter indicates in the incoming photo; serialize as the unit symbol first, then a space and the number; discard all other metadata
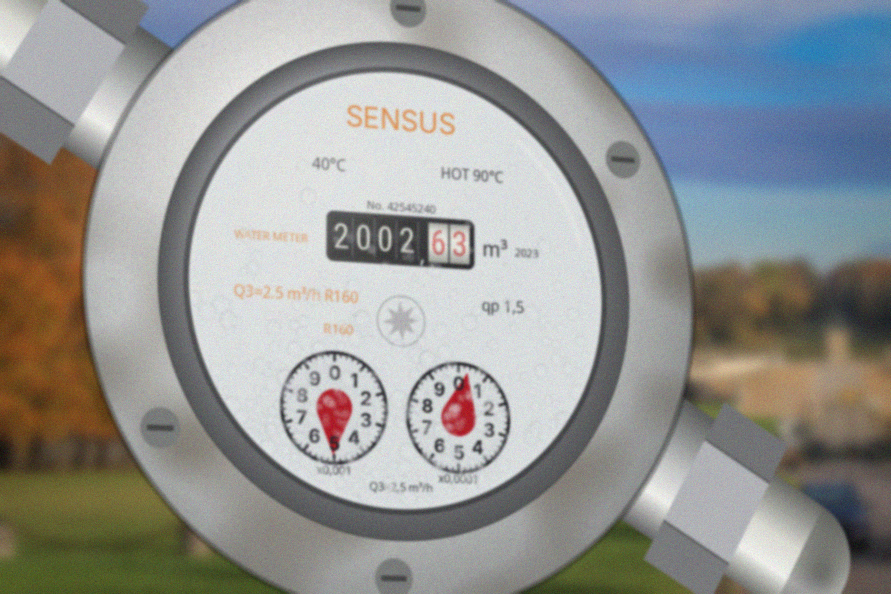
m³ 2002.6350
